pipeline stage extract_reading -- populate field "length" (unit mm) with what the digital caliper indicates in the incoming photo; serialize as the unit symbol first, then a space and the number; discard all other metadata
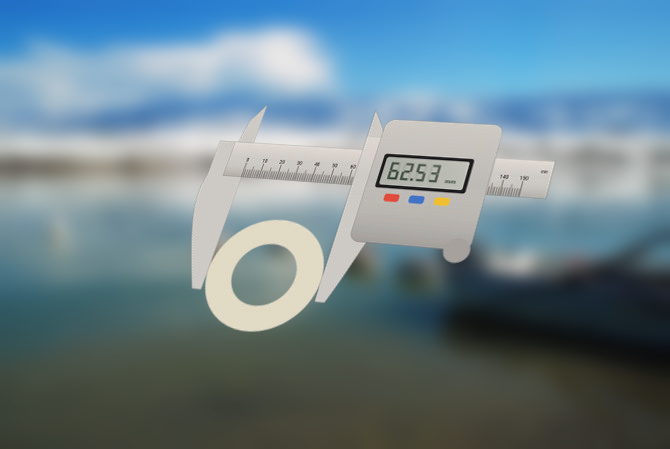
mm 62.53
